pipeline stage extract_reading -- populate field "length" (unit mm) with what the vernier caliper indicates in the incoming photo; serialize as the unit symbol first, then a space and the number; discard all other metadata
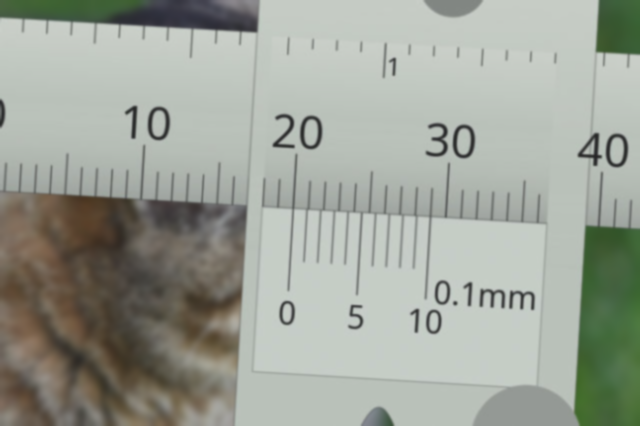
mm 20.0
